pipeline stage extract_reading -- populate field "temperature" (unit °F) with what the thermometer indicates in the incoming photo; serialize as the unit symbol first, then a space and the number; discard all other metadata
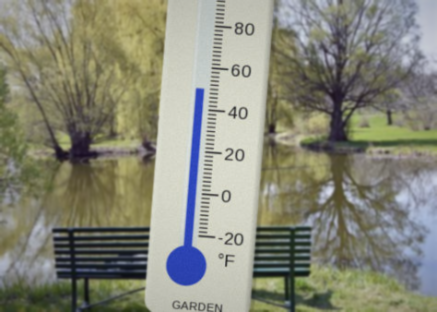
°F 50
